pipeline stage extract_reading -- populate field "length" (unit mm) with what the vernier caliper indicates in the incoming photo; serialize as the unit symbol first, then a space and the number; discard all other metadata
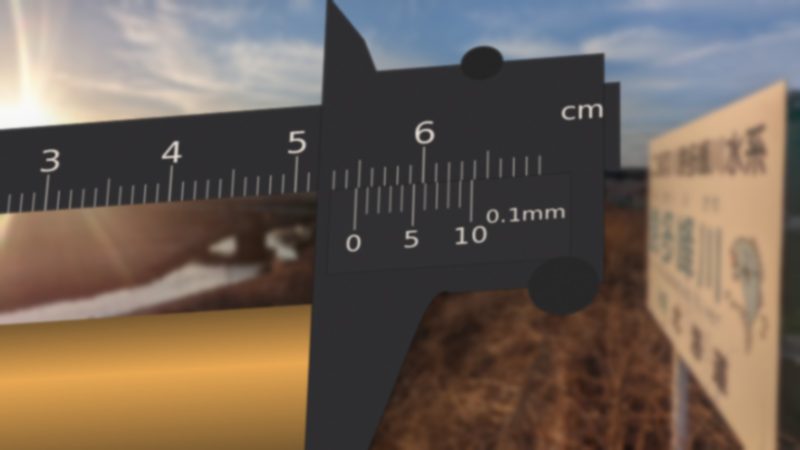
mm 54.8
